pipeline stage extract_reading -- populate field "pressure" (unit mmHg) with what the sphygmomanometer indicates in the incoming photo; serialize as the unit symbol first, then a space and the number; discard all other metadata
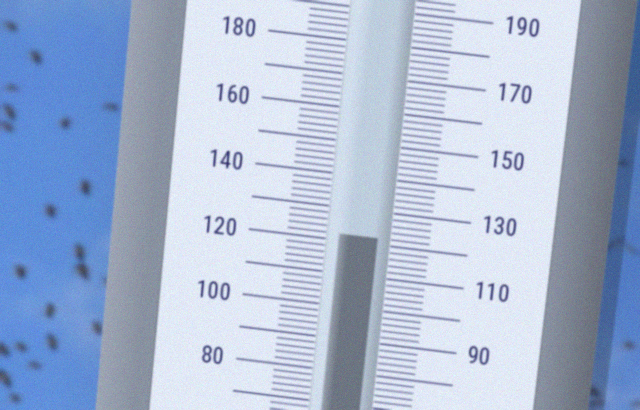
mmHg 122
